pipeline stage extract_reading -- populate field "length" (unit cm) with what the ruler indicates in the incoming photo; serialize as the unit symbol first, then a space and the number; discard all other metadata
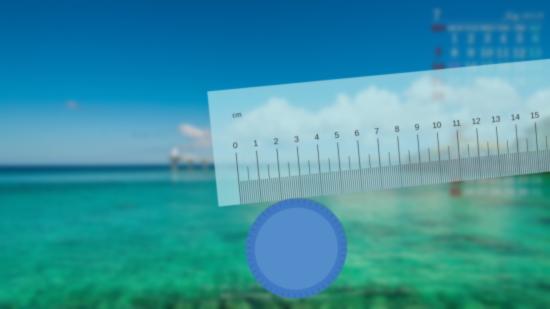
cm 5
